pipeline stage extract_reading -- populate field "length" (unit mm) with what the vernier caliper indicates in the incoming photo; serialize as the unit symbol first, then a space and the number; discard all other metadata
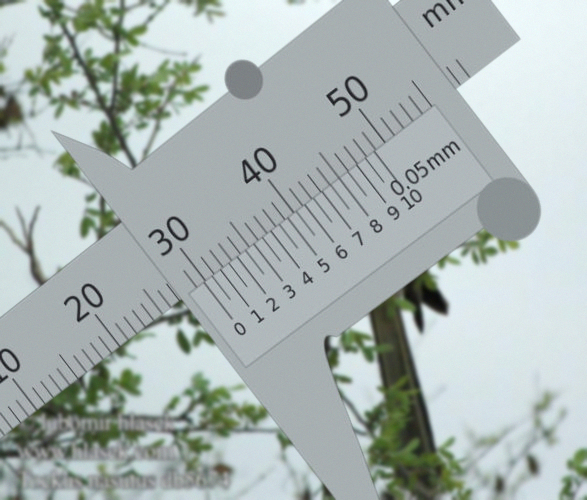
mm 29.8
